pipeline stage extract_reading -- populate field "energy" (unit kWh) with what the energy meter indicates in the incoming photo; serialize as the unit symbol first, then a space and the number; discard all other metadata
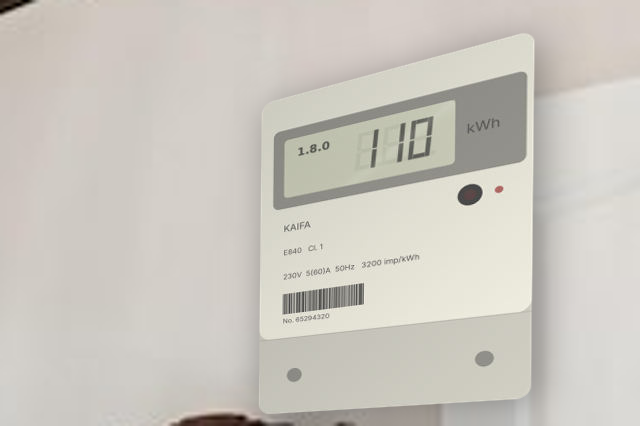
kWh 110
